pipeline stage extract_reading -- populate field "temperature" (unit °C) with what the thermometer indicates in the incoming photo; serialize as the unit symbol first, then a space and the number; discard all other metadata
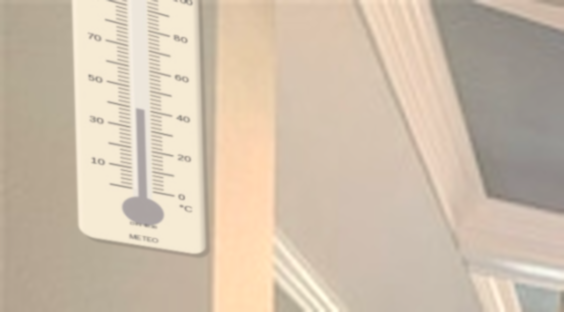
°C 40
